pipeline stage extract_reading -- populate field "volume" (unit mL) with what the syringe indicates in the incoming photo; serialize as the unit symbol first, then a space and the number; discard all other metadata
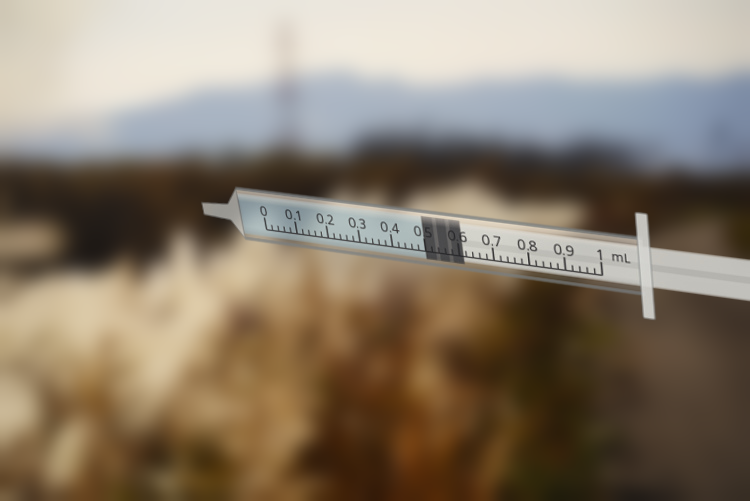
mL 0.5
